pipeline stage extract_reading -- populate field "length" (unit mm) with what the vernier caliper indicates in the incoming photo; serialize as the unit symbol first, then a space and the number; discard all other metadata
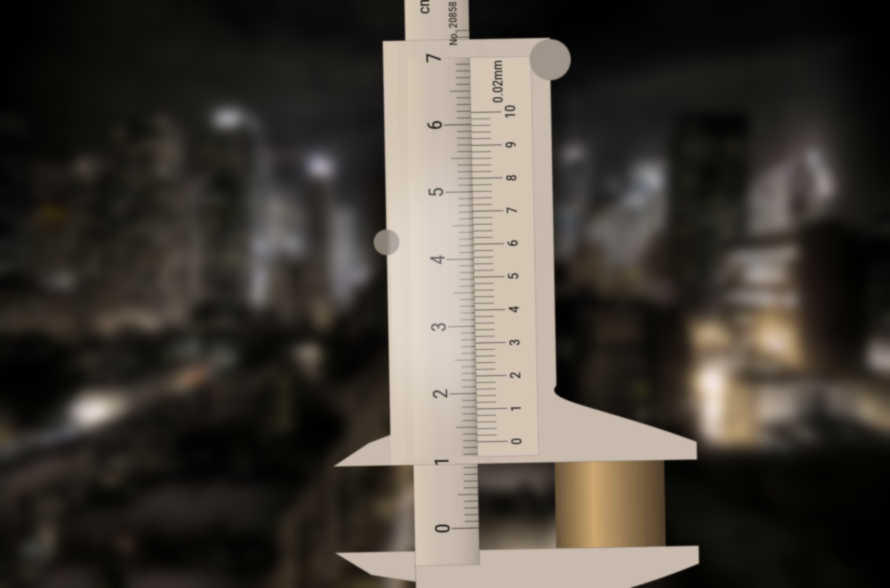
mm 12.8
